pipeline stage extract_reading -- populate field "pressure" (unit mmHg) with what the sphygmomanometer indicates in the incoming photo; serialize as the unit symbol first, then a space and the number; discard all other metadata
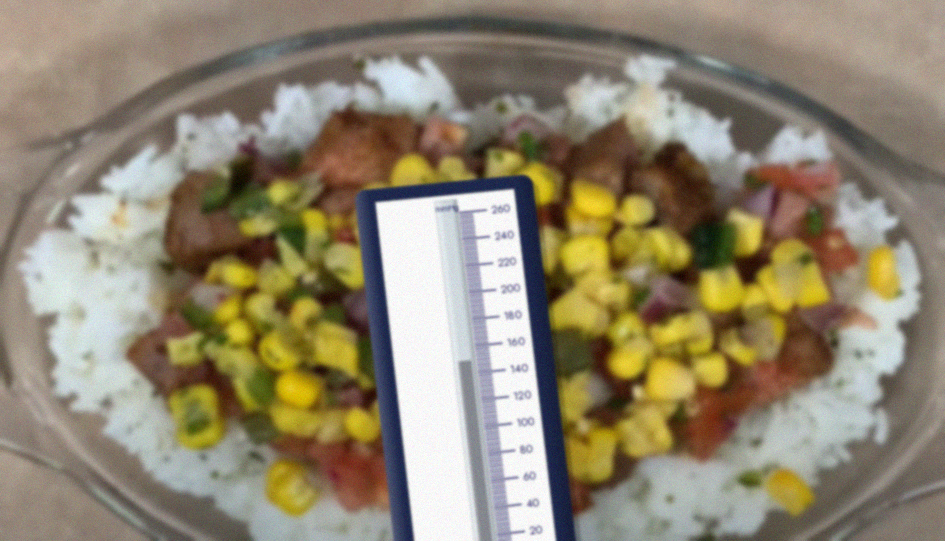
mmHg 150
